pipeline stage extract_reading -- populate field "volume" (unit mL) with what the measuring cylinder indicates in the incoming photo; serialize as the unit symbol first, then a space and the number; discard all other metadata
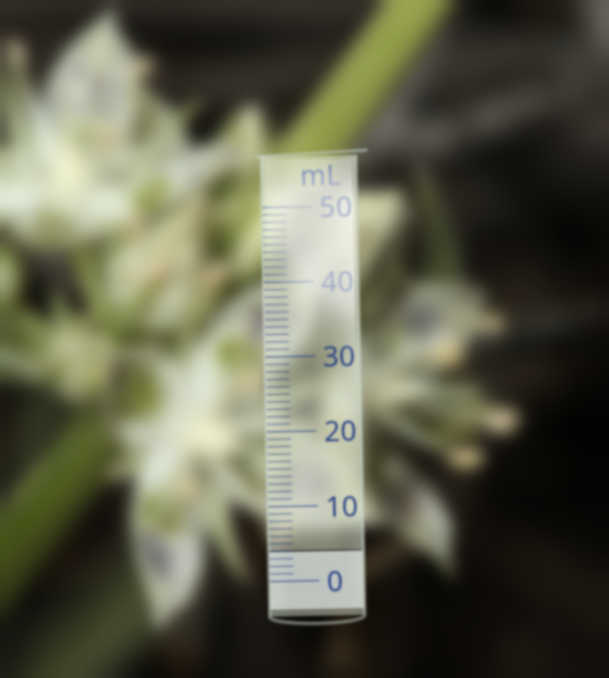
mL 4
